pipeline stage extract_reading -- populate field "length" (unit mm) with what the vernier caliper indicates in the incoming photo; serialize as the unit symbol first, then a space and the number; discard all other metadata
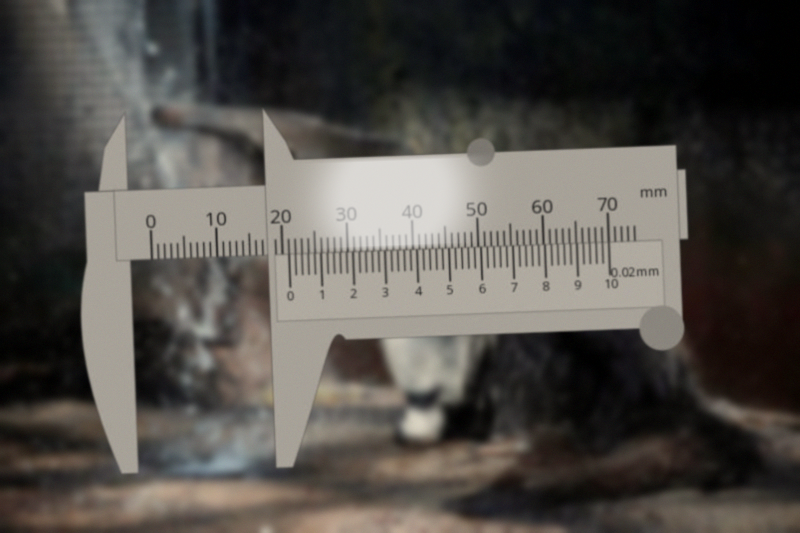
mm 21.0
